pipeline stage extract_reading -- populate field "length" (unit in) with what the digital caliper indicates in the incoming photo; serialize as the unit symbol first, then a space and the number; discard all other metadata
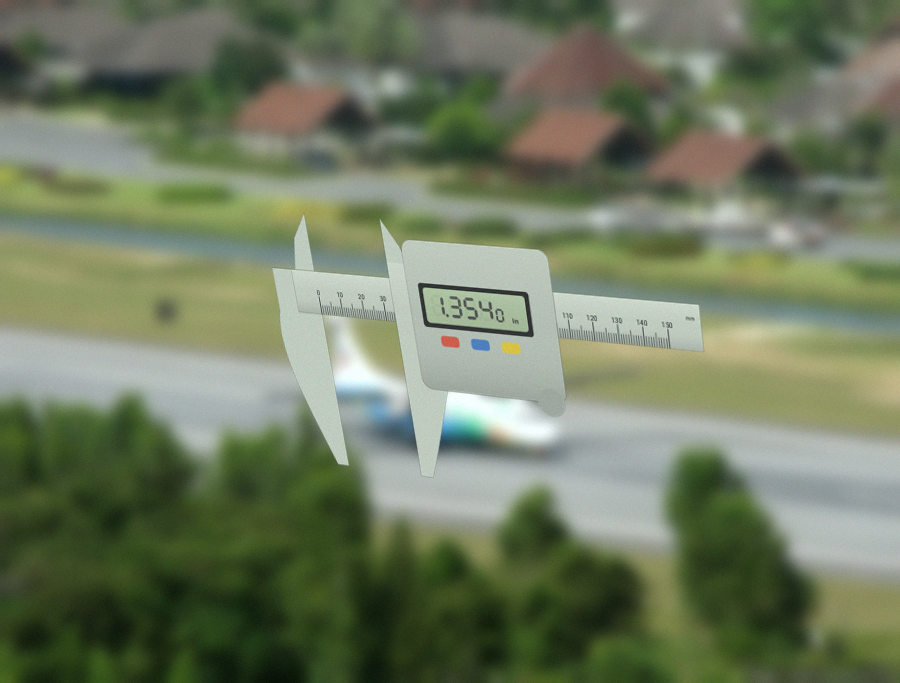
in 1.3540
